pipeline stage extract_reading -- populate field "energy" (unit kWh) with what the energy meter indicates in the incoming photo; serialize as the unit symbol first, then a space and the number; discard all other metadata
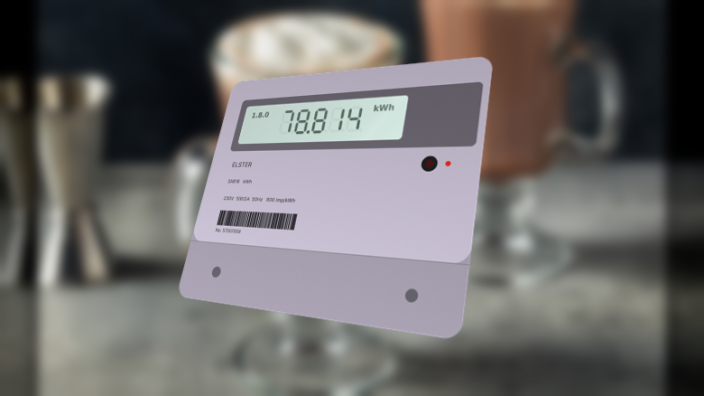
kWh 78.814
